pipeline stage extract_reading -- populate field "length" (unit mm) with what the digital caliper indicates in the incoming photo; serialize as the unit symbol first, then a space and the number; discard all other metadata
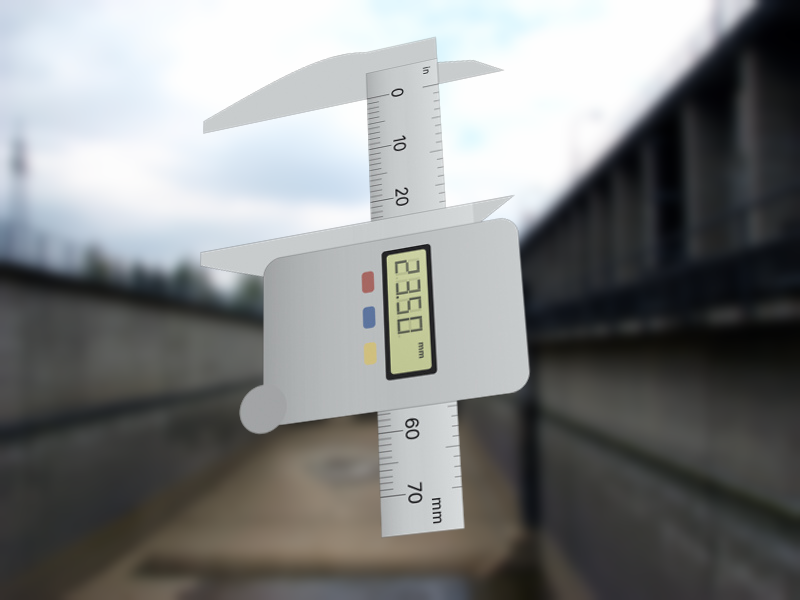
mm 23.50
